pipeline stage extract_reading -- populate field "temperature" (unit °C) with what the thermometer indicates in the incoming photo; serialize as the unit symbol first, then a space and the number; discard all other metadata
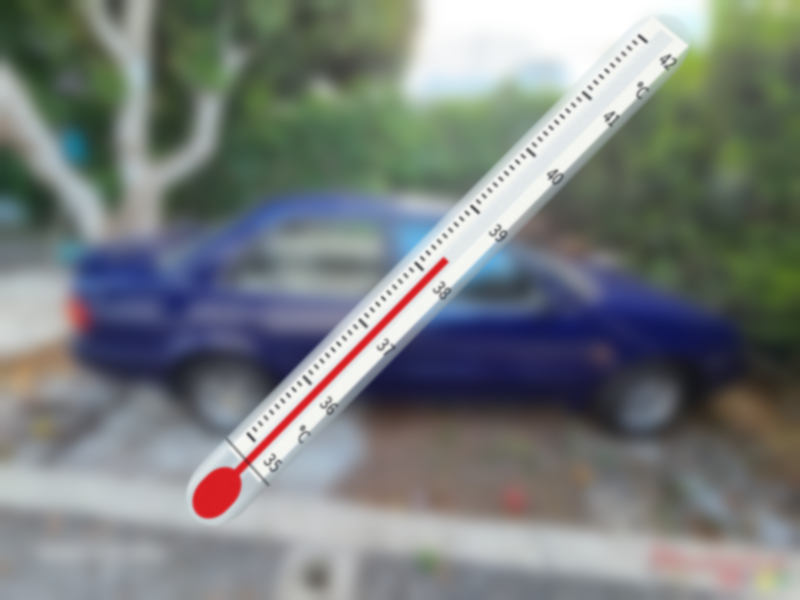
°C 38.3
